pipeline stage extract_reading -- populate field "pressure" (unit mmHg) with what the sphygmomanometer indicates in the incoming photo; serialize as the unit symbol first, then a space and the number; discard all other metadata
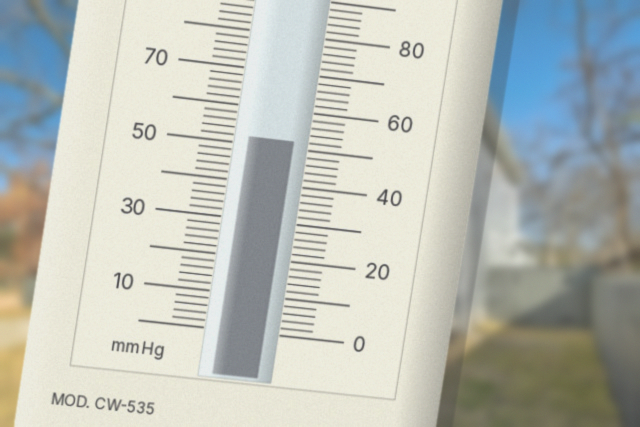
mmHg 52
